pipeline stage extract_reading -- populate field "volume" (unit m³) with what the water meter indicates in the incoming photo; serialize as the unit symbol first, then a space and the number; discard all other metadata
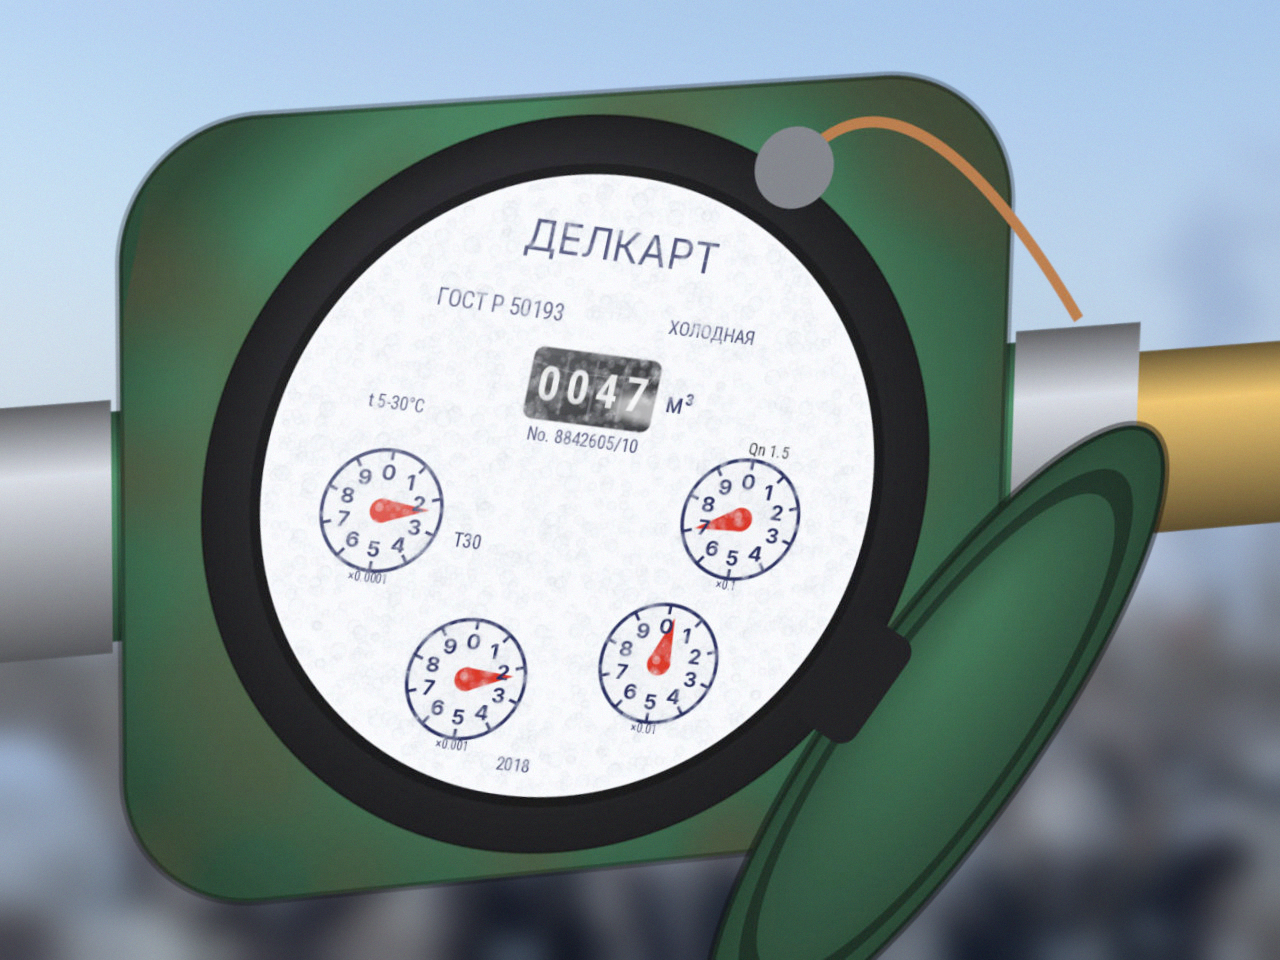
m³ 47.7022
